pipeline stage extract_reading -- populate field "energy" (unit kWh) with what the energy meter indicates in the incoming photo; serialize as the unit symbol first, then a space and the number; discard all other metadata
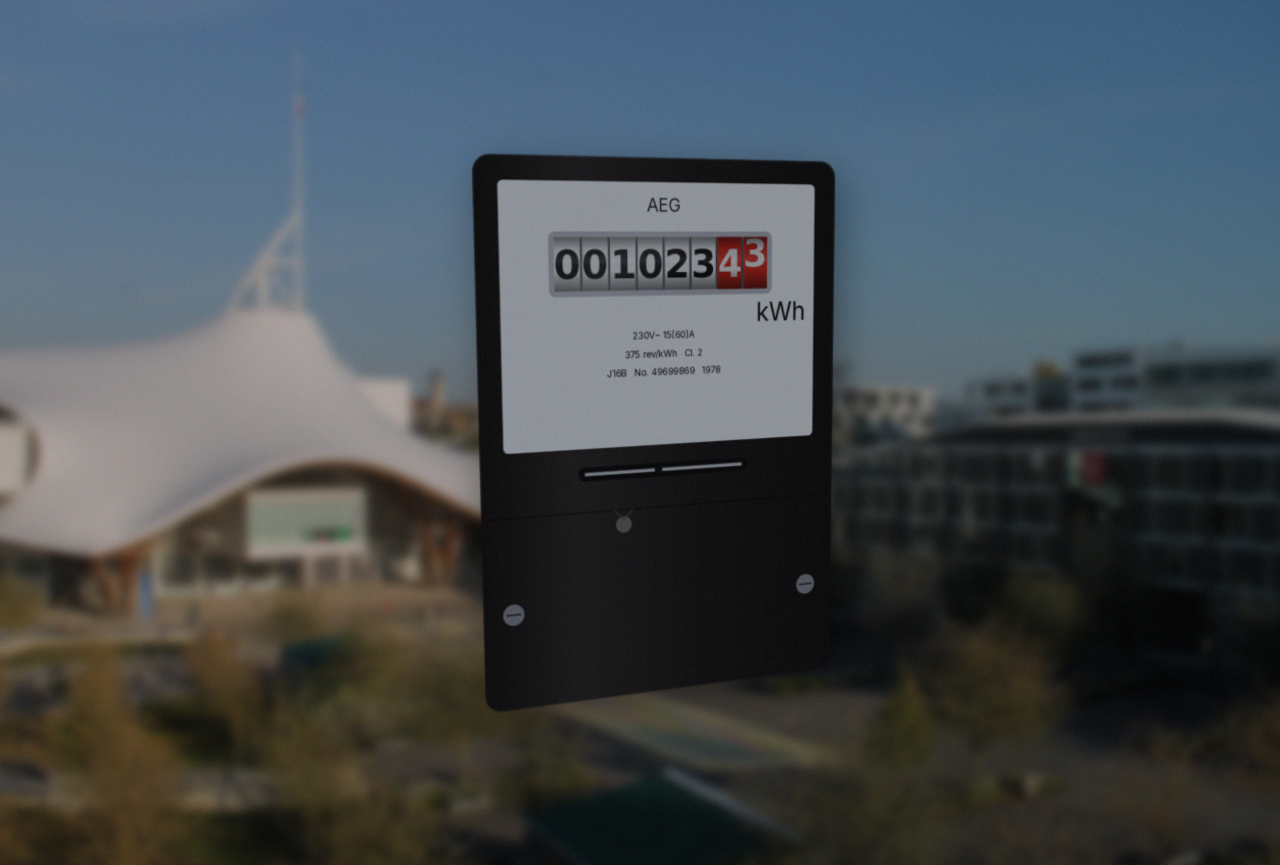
kWh 1023.43
